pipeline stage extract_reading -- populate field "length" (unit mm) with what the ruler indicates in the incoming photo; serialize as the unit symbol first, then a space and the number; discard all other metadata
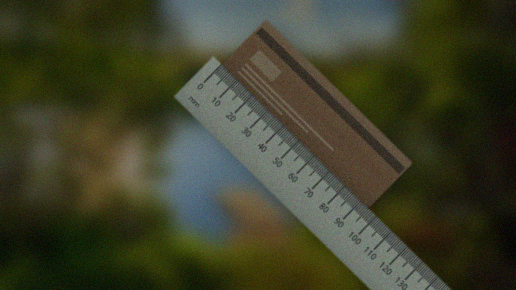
mm 95
